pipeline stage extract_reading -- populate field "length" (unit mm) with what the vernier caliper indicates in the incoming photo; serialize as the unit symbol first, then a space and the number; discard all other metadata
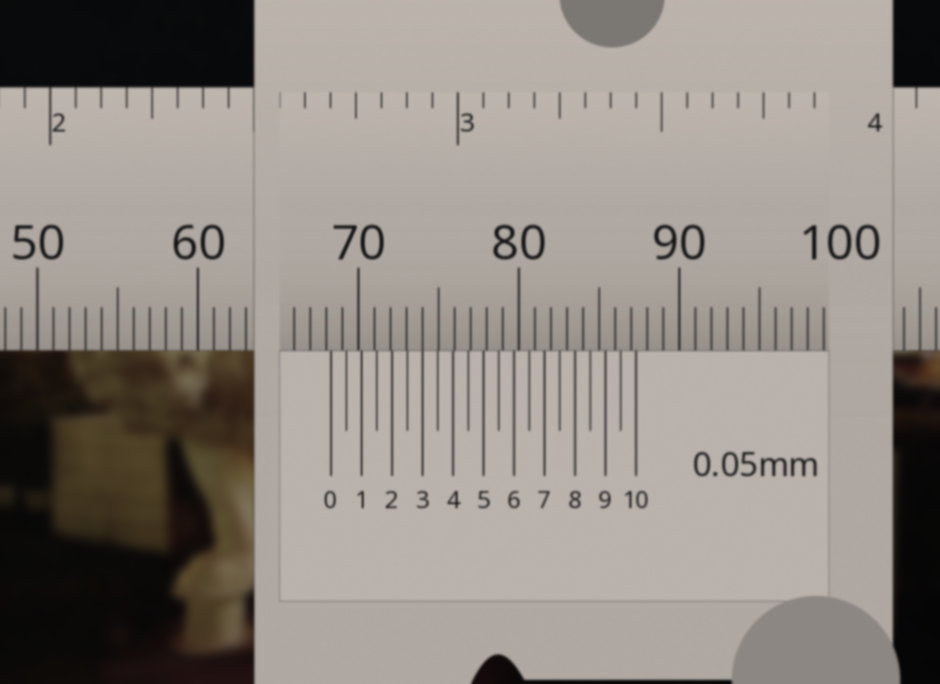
mm 68.3
